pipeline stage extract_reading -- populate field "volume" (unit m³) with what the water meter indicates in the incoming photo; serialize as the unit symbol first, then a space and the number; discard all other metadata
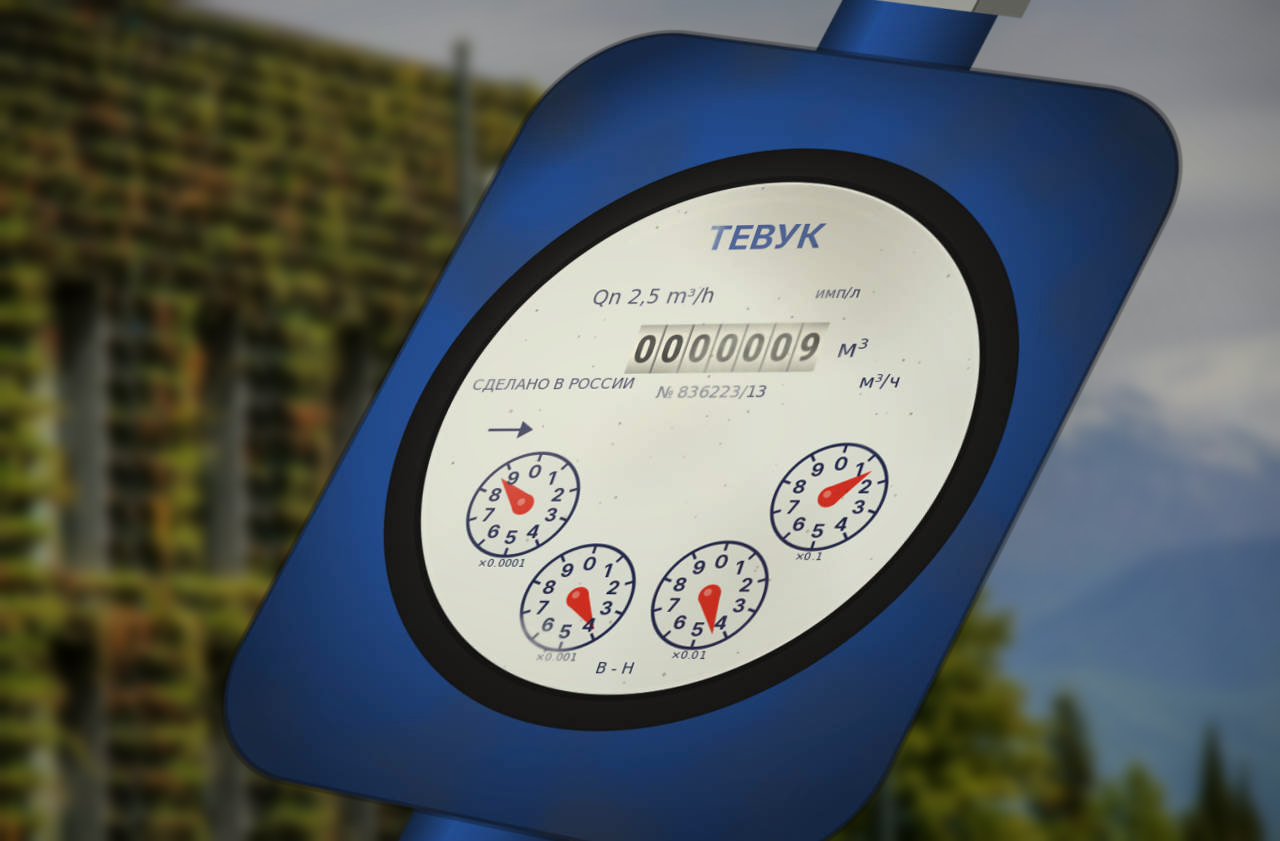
m³ 9.1438
